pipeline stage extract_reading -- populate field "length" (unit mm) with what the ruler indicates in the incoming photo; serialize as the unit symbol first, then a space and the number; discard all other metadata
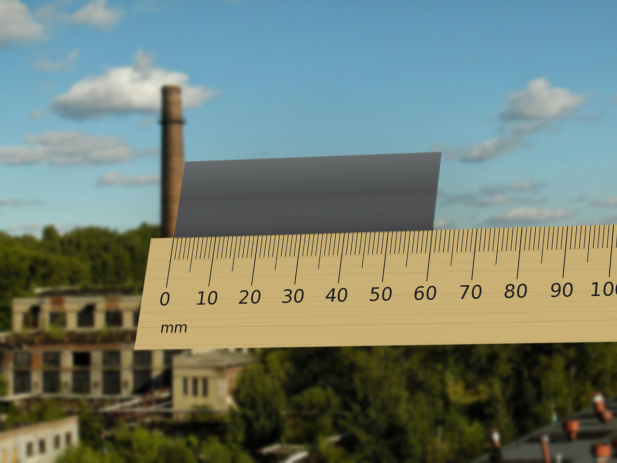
mm 60
